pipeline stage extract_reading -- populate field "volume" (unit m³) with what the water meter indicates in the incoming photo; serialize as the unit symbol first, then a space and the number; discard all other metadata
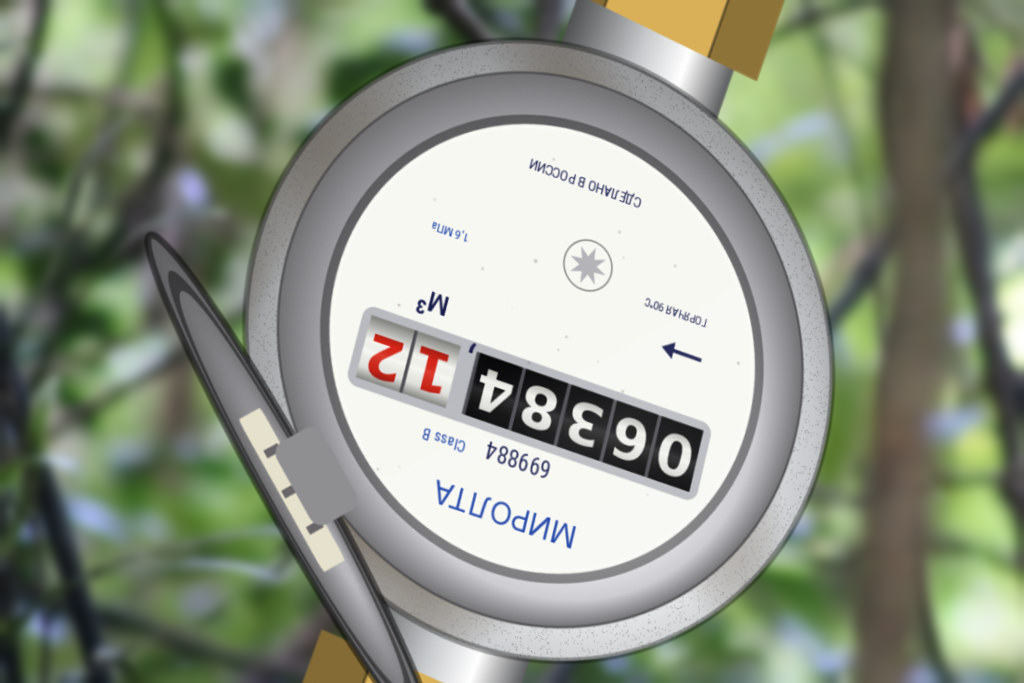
m³ 6384.12
